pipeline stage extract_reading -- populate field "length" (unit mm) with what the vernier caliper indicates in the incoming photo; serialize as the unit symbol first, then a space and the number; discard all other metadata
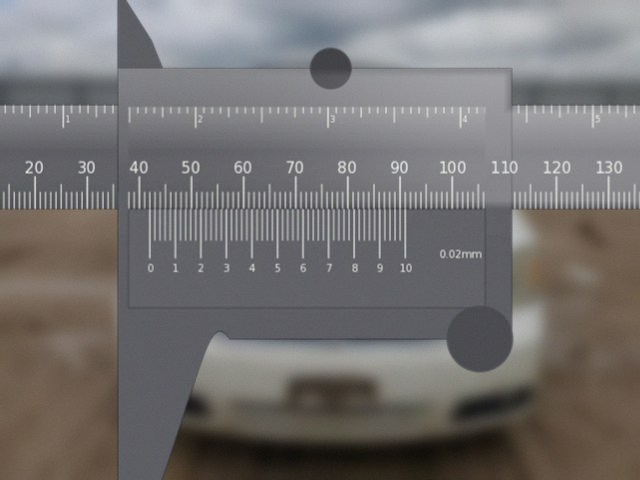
mm 42.0
